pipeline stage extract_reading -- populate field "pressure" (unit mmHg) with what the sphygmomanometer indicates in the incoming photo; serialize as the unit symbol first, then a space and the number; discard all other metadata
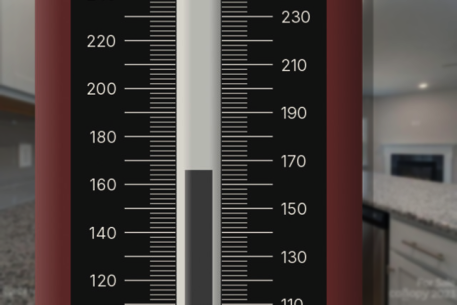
mmHg 166
